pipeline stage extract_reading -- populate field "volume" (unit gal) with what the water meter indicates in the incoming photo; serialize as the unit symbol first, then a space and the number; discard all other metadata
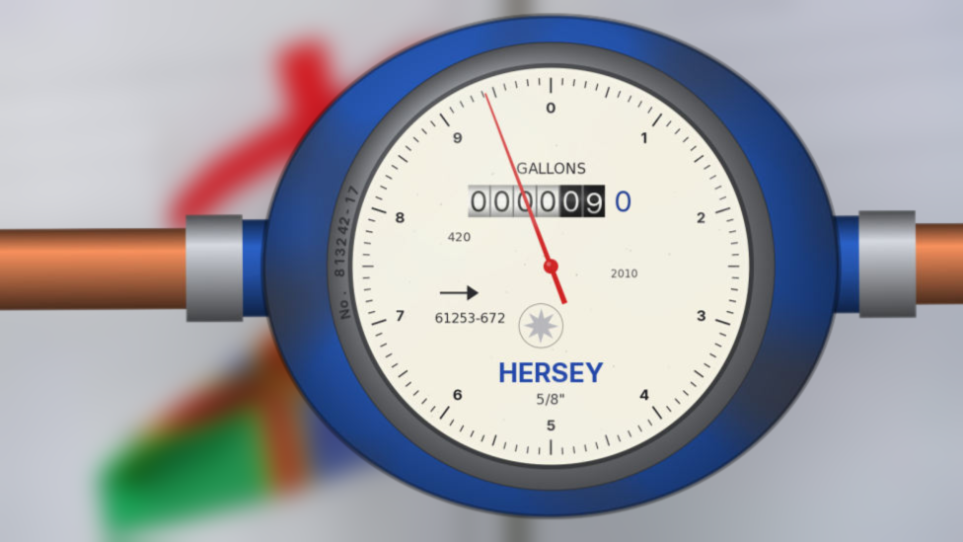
gal 89.4
